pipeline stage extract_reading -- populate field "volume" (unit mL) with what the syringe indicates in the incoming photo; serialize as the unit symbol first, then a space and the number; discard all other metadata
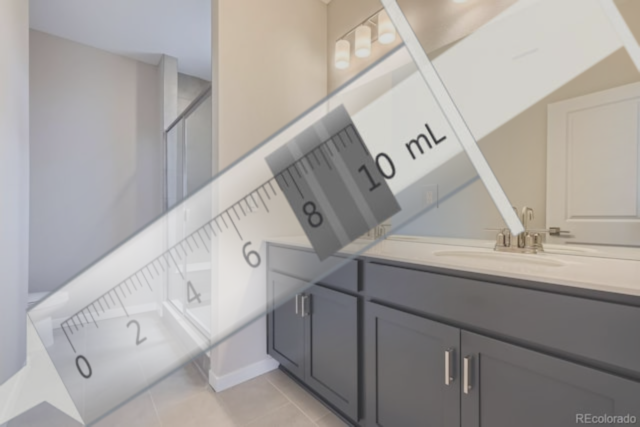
mL 7.6
